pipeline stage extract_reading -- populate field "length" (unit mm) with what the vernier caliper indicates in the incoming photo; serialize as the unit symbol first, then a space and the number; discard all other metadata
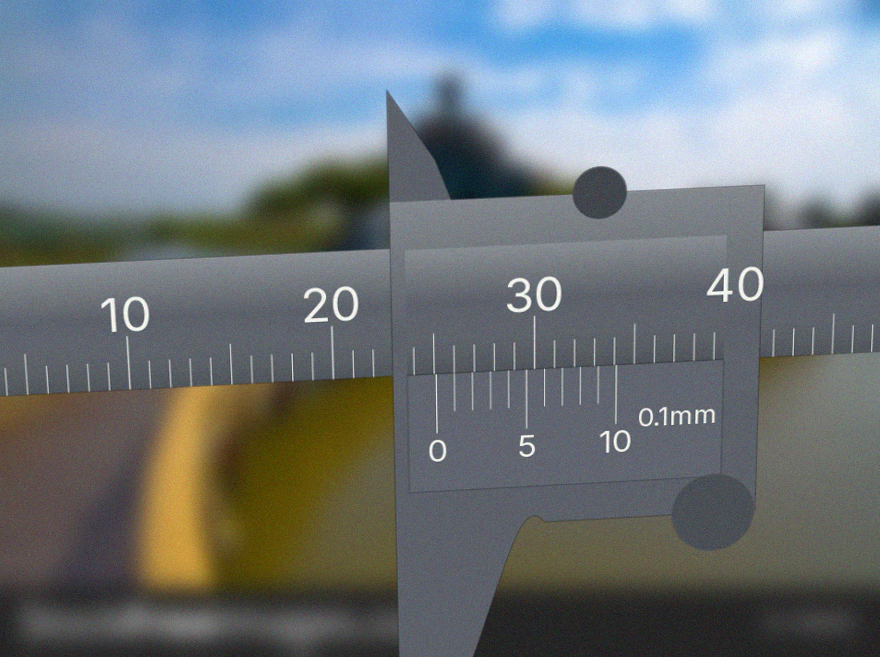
mm 25.1
